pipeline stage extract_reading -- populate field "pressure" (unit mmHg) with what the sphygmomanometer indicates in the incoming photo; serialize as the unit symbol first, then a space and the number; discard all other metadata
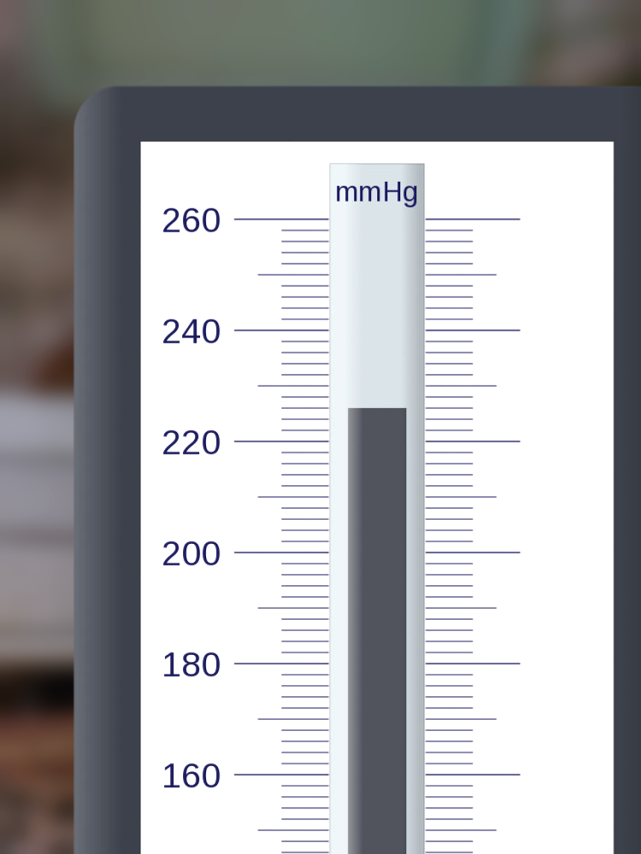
mmHg 226
